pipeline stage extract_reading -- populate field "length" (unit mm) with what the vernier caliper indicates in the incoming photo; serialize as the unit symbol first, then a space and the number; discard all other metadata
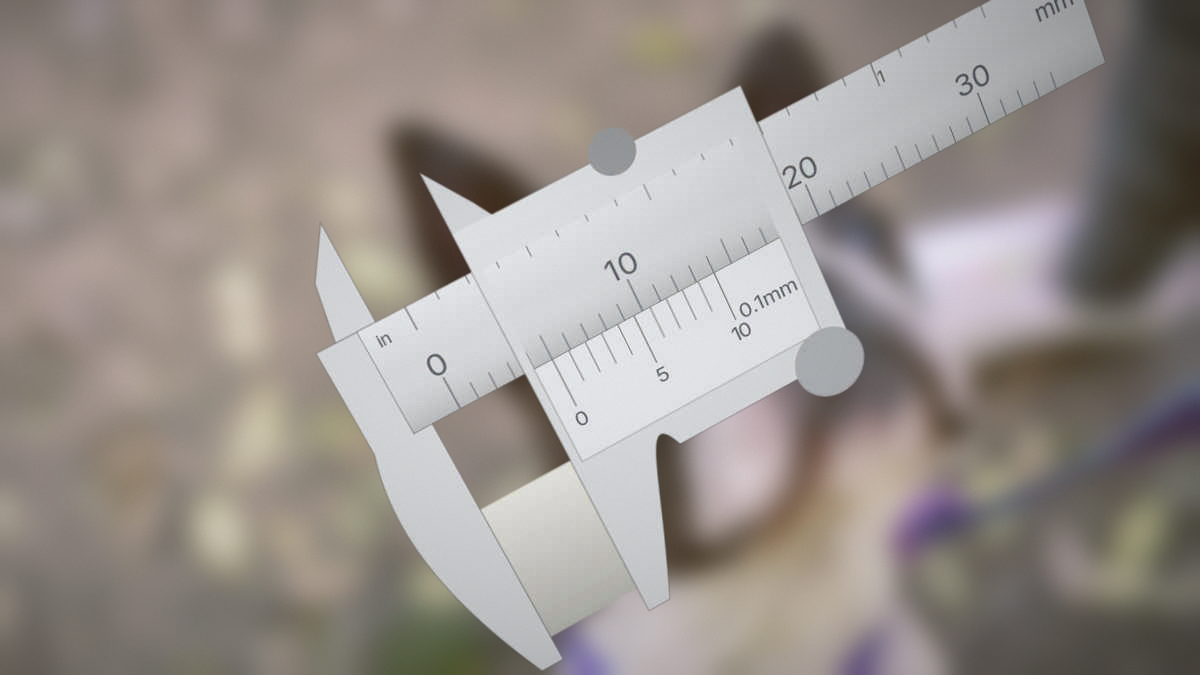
mm 5.0
